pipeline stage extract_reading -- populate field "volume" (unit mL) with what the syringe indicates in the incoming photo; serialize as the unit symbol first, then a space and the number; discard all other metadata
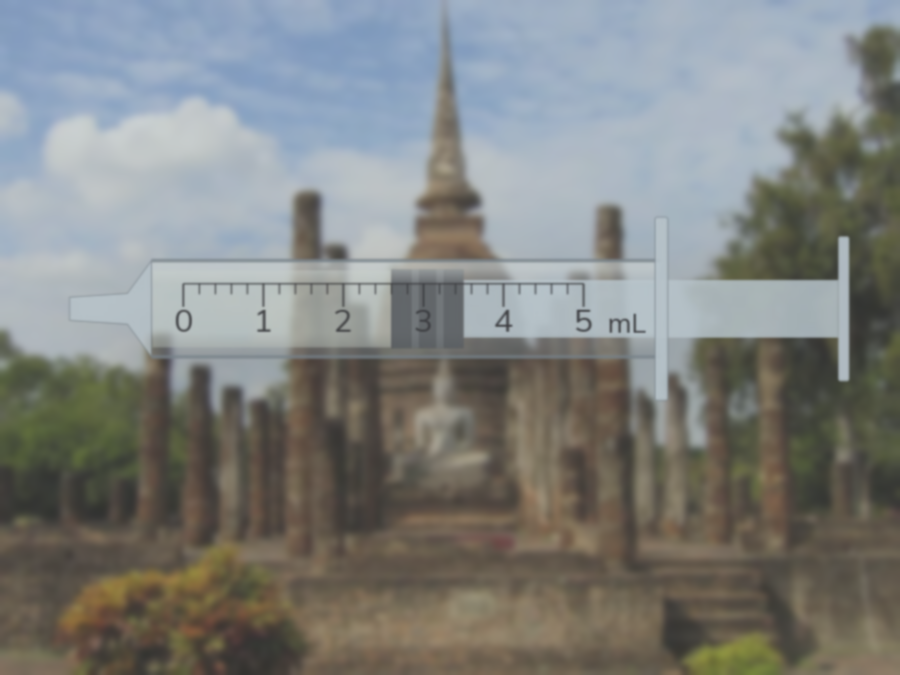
mL 2.6
